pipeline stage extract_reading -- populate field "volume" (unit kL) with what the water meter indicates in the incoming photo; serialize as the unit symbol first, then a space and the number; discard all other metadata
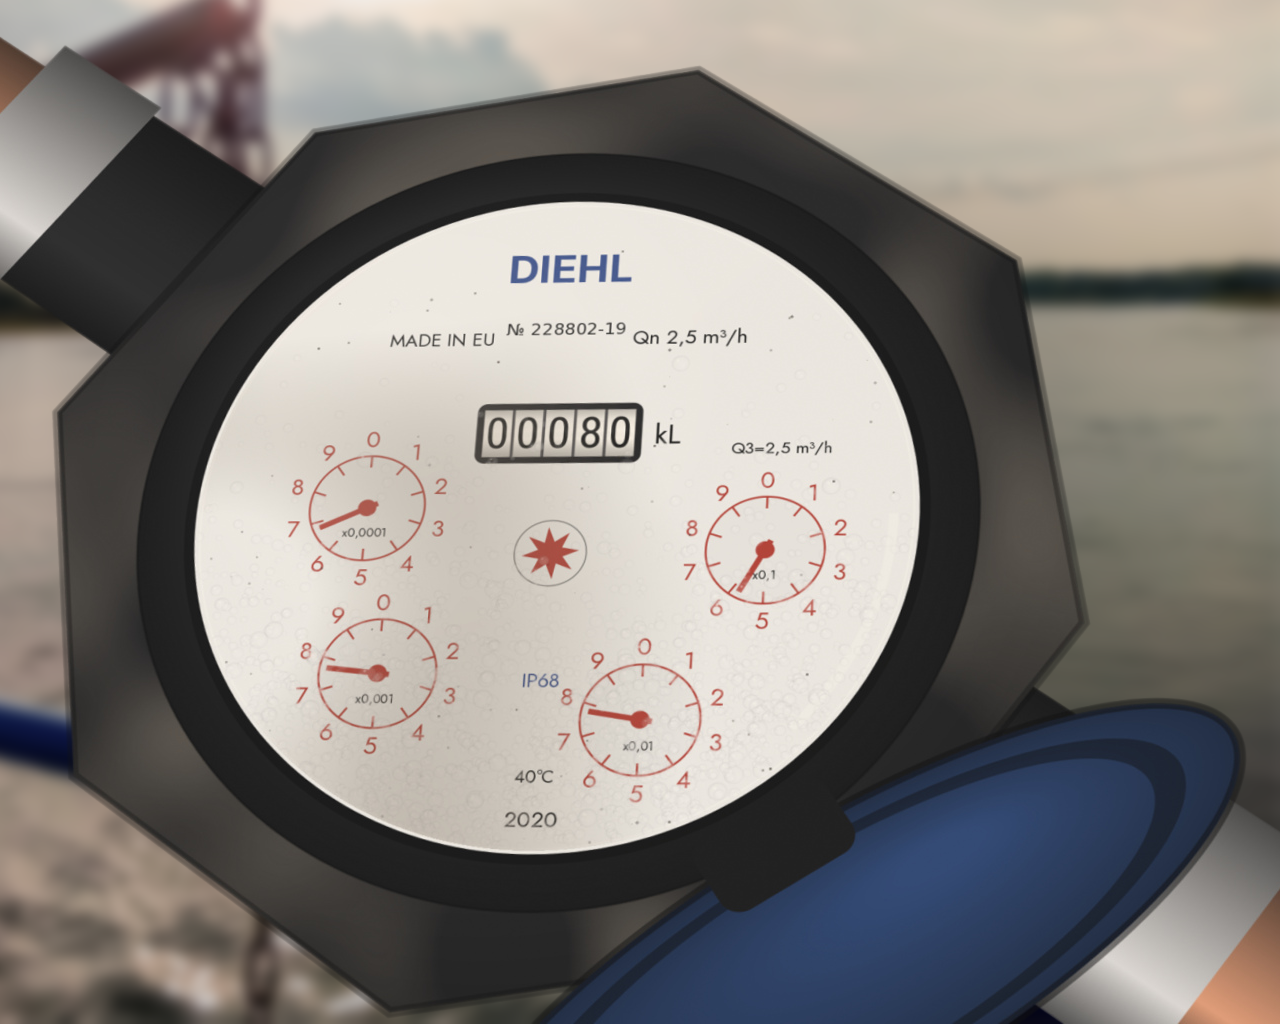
kL 80.5776
